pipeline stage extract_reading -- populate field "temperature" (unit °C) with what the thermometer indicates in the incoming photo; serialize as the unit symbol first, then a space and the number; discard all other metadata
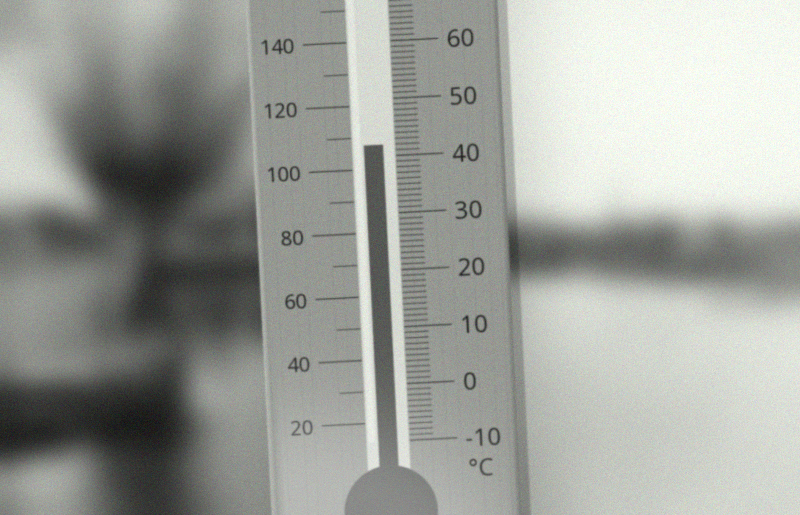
°C 42
